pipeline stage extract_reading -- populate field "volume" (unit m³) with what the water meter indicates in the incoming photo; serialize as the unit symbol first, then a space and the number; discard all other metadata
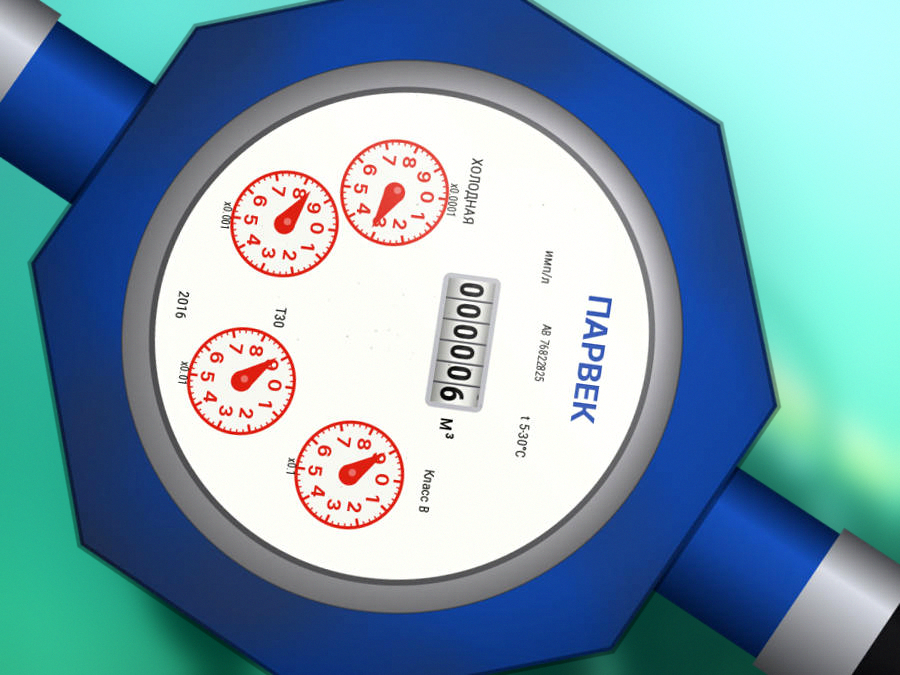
m³ 5.8883
